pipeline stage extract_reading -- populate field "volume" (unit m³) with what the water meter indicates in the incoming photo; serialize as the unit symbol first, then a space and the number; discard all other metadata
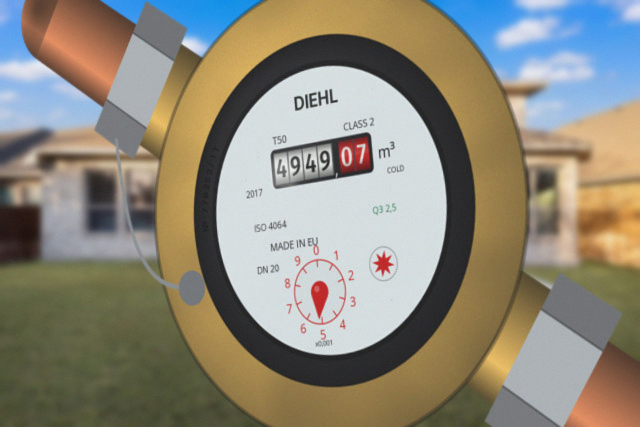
m³ 4949.075
